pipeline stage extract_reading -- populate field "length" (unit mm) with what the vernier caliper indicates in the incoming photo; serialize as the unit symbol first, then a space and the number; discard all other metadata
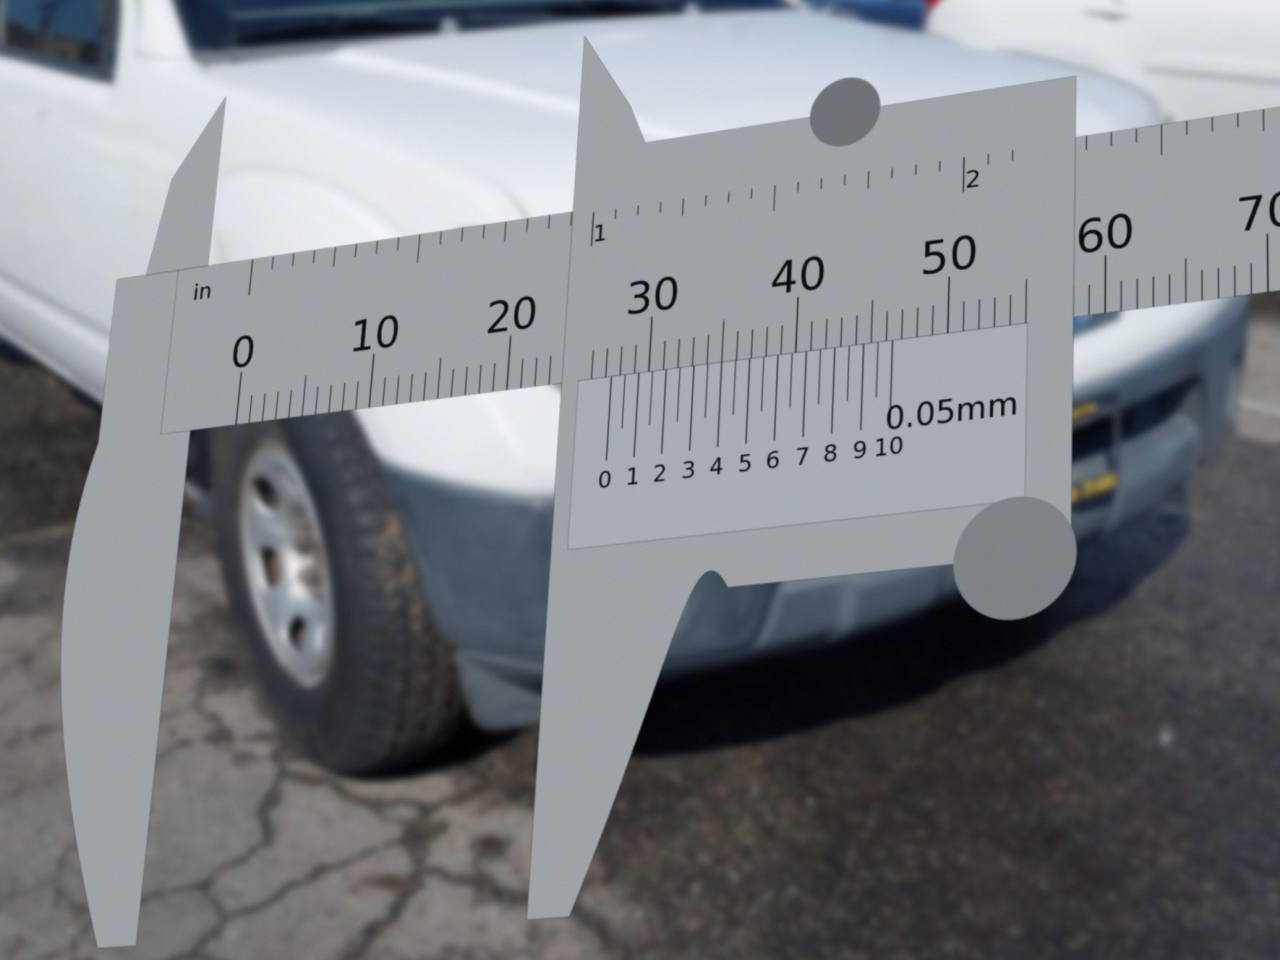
mm 27.4
